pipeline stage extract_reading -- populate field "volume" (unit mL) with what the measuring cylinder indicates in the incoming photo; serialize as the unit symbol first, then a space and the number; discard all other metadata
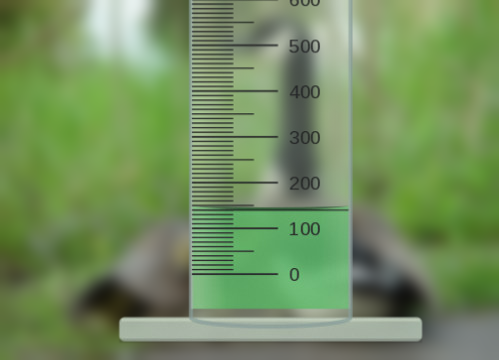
mL 140
